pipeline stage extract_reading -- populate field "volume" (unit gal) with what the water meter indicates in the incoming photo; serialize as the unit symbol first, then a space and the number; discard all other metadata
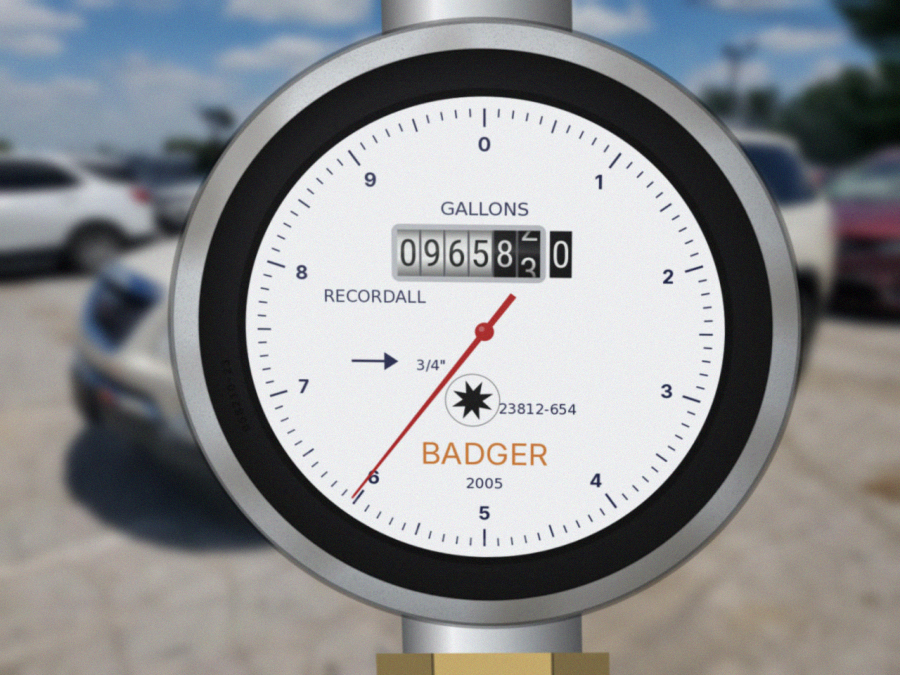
gal 965826.0
